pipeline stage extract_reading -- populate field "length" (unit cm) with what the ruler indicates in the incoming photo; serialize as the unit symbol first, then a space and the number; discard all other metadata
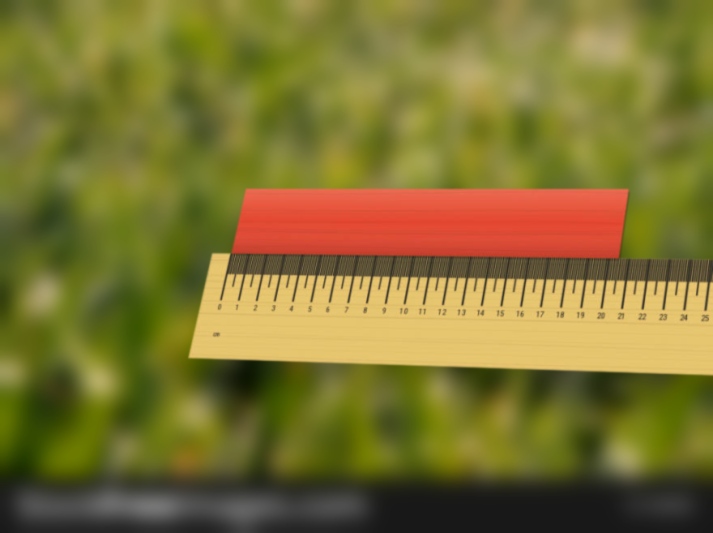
cm 20.5
